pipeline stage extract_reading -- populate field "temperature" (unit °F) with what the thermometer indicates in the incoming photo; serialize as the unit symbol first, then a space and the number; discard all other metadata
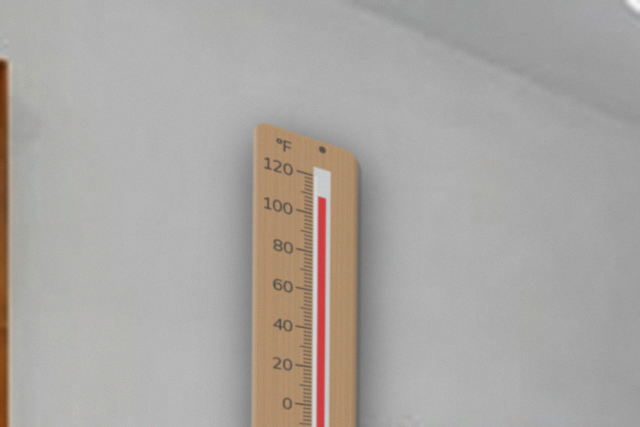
°F 110
